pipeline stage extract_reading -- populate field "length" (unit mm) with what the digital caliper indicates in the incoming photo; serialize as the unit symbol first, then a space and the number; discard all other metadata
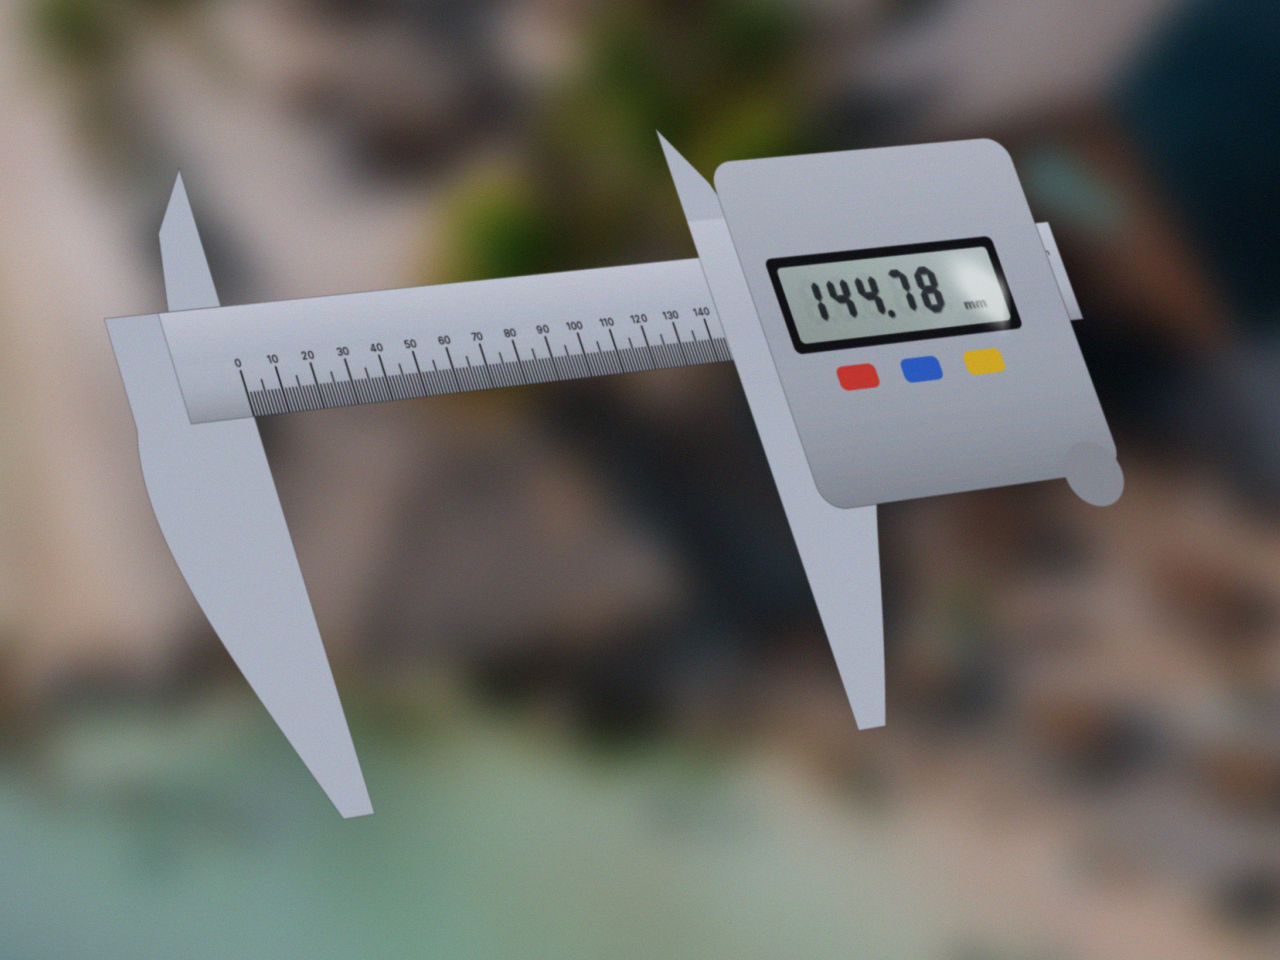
mm 144.78
